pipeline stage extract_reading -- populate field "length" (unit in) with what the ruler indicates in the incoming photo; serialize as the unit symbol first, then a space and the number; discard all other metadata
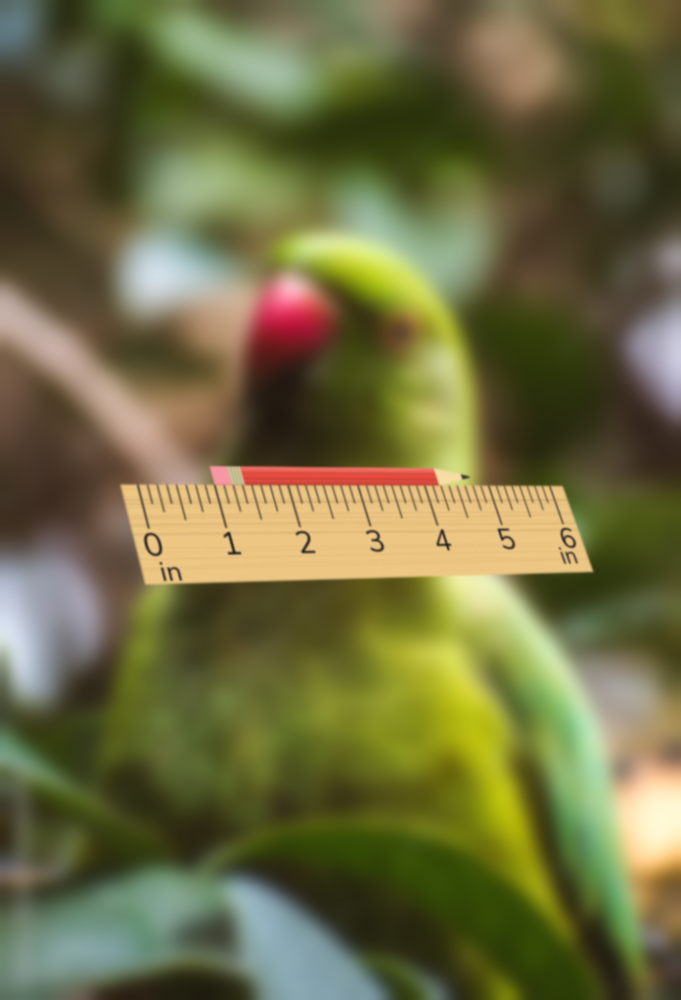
in 3.75
